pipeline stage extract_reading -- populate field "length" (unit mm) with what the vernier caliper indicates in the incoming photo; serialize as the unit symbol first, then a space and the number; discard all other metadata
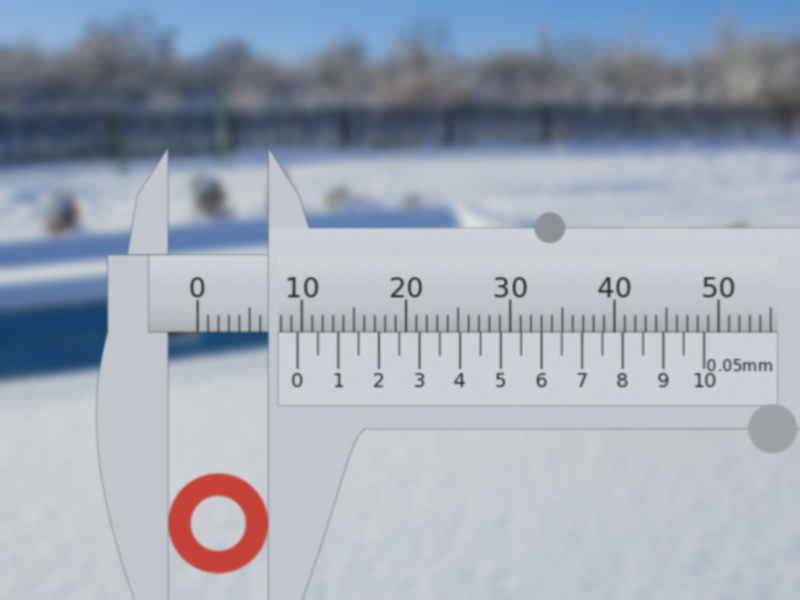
mm 9.6
